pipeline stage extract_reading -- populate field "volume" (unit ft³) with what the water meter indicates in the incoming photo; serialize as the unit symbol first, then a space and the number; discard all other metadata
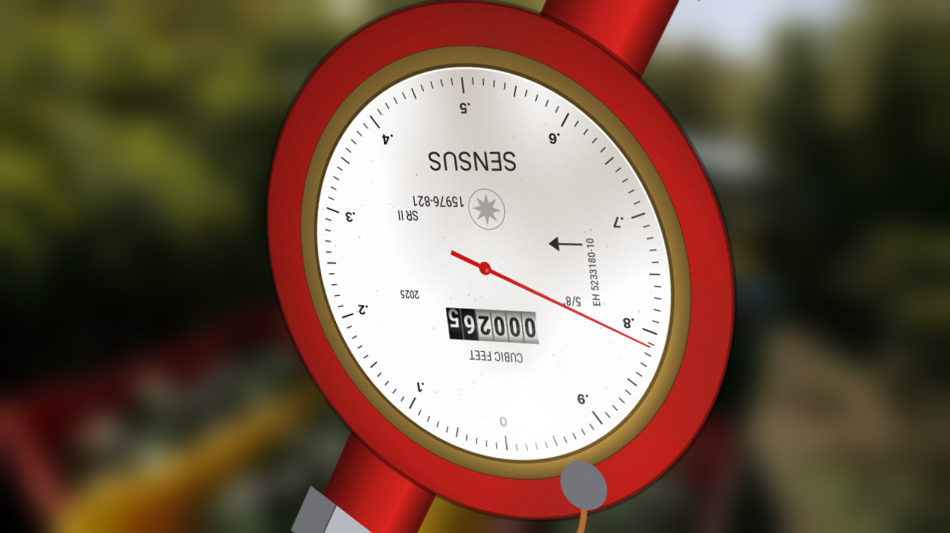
ft³ 264.81
